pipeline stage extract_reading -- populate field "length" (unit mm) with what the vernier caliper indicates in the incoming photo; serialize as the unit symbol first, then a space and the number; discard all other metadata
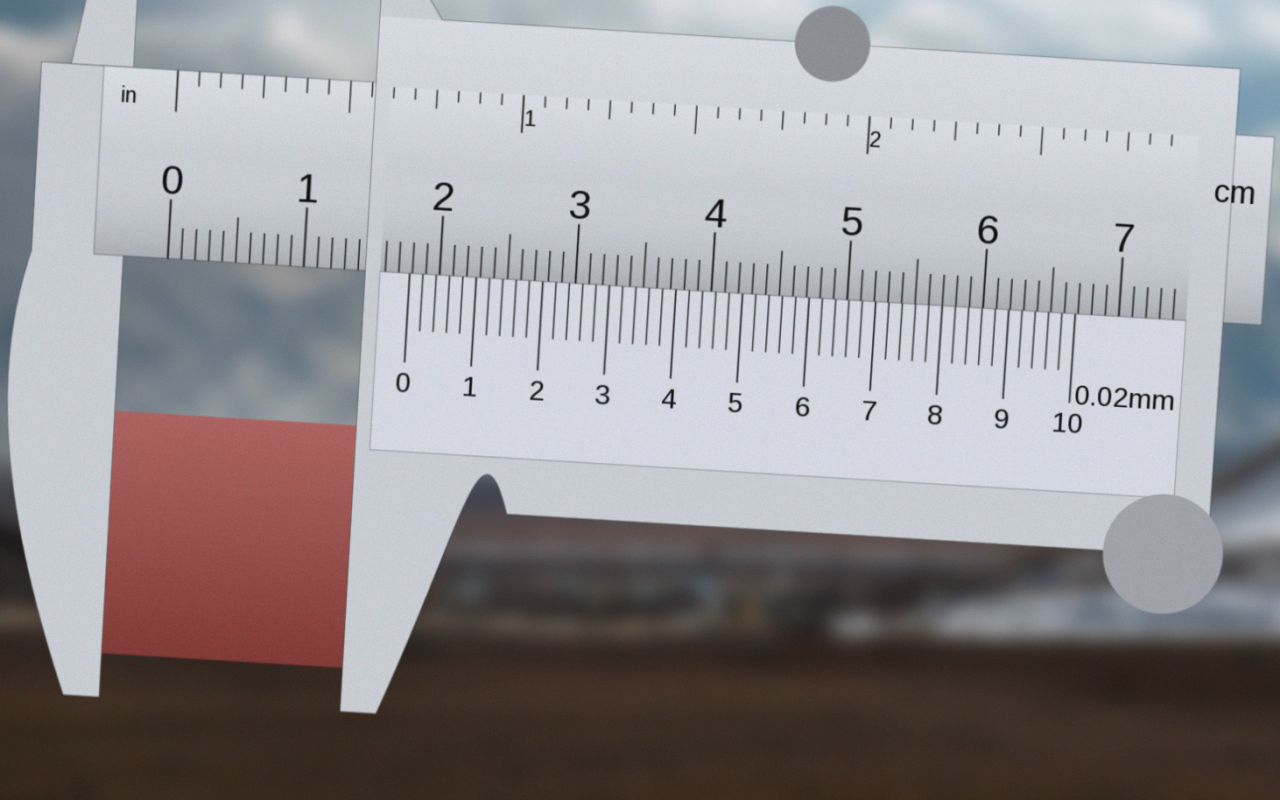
mm 17.8
